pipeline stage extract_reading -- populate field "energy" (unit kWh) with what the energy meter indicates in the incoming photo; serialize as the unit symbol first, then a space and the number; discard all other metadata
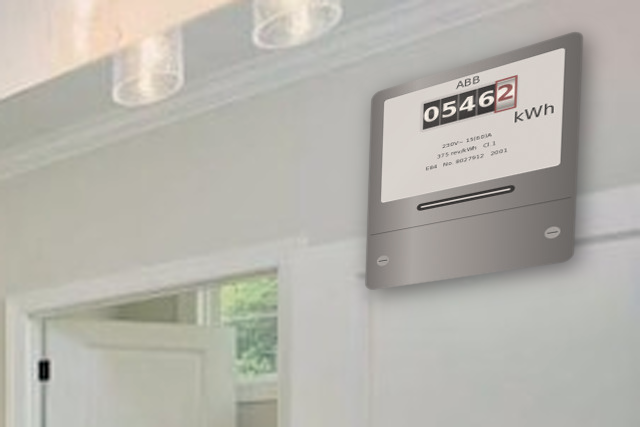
kWh 546.2
